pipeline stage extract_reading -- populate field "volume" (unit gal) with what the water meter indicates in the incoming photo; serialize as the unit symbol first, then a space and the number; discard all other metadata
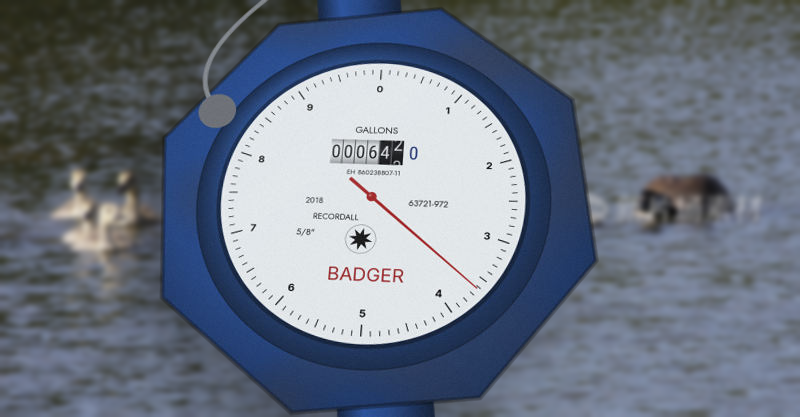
gal 6423.6
